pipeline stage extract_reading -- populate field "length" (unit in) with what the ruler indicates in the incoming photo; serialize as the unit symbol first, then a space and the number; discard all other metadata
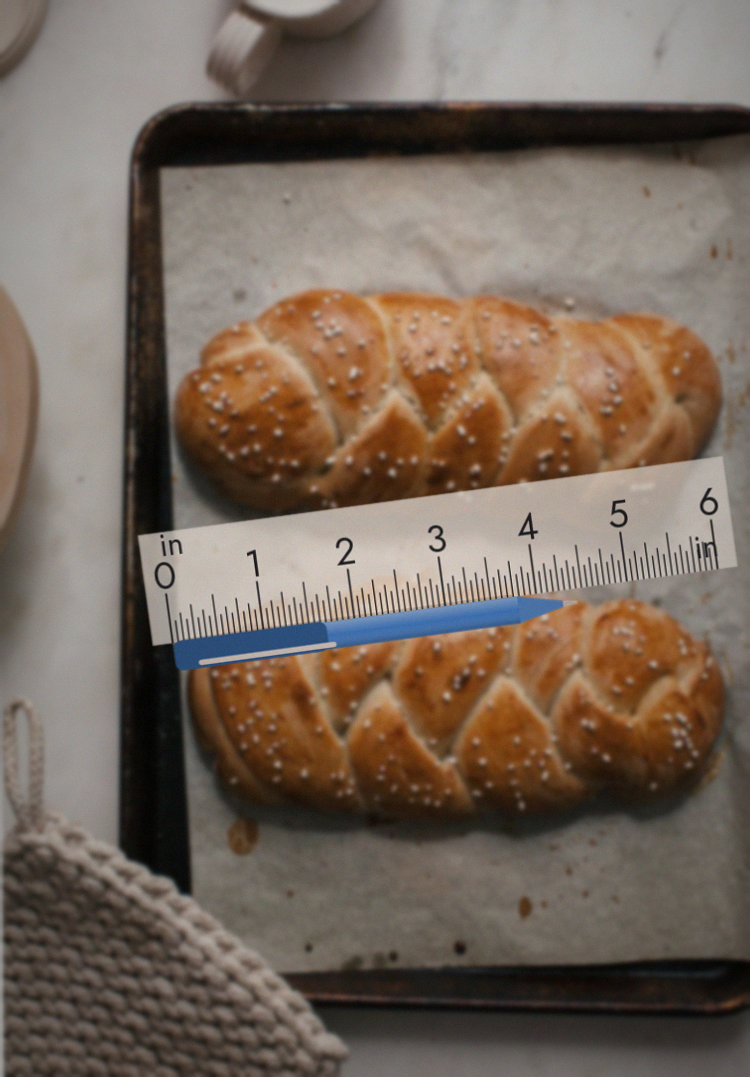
in 4.4375
